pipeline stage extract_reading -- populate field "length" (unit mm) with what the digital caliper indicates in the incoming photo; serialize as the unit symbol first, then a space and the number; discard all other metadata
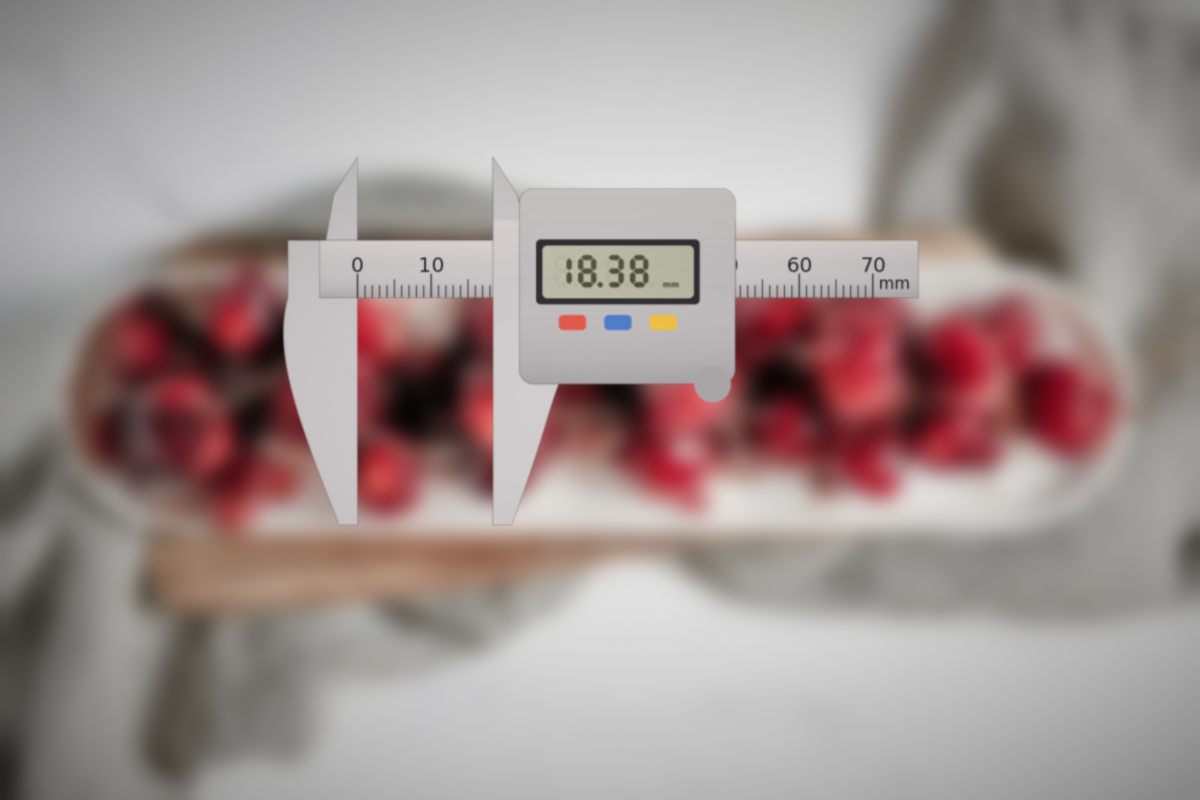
mm 18.38
